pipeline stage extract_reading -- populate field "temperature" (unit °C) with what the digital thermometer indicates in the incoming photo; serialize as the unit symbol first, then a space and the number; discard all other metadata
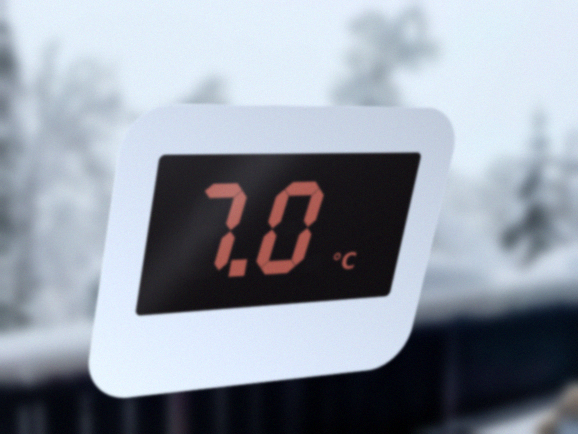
°C 7.0
